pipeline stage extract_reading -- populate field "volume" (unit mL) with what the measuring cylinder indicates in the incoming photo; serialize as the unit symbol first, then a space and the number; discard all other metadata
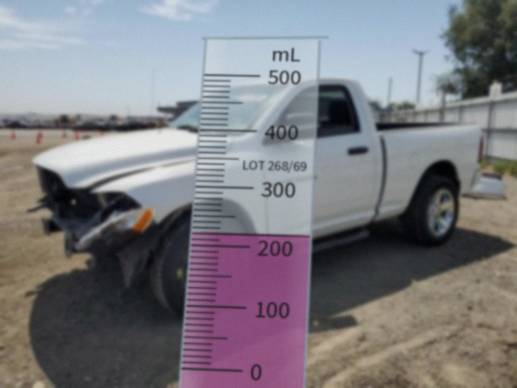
mL 220
